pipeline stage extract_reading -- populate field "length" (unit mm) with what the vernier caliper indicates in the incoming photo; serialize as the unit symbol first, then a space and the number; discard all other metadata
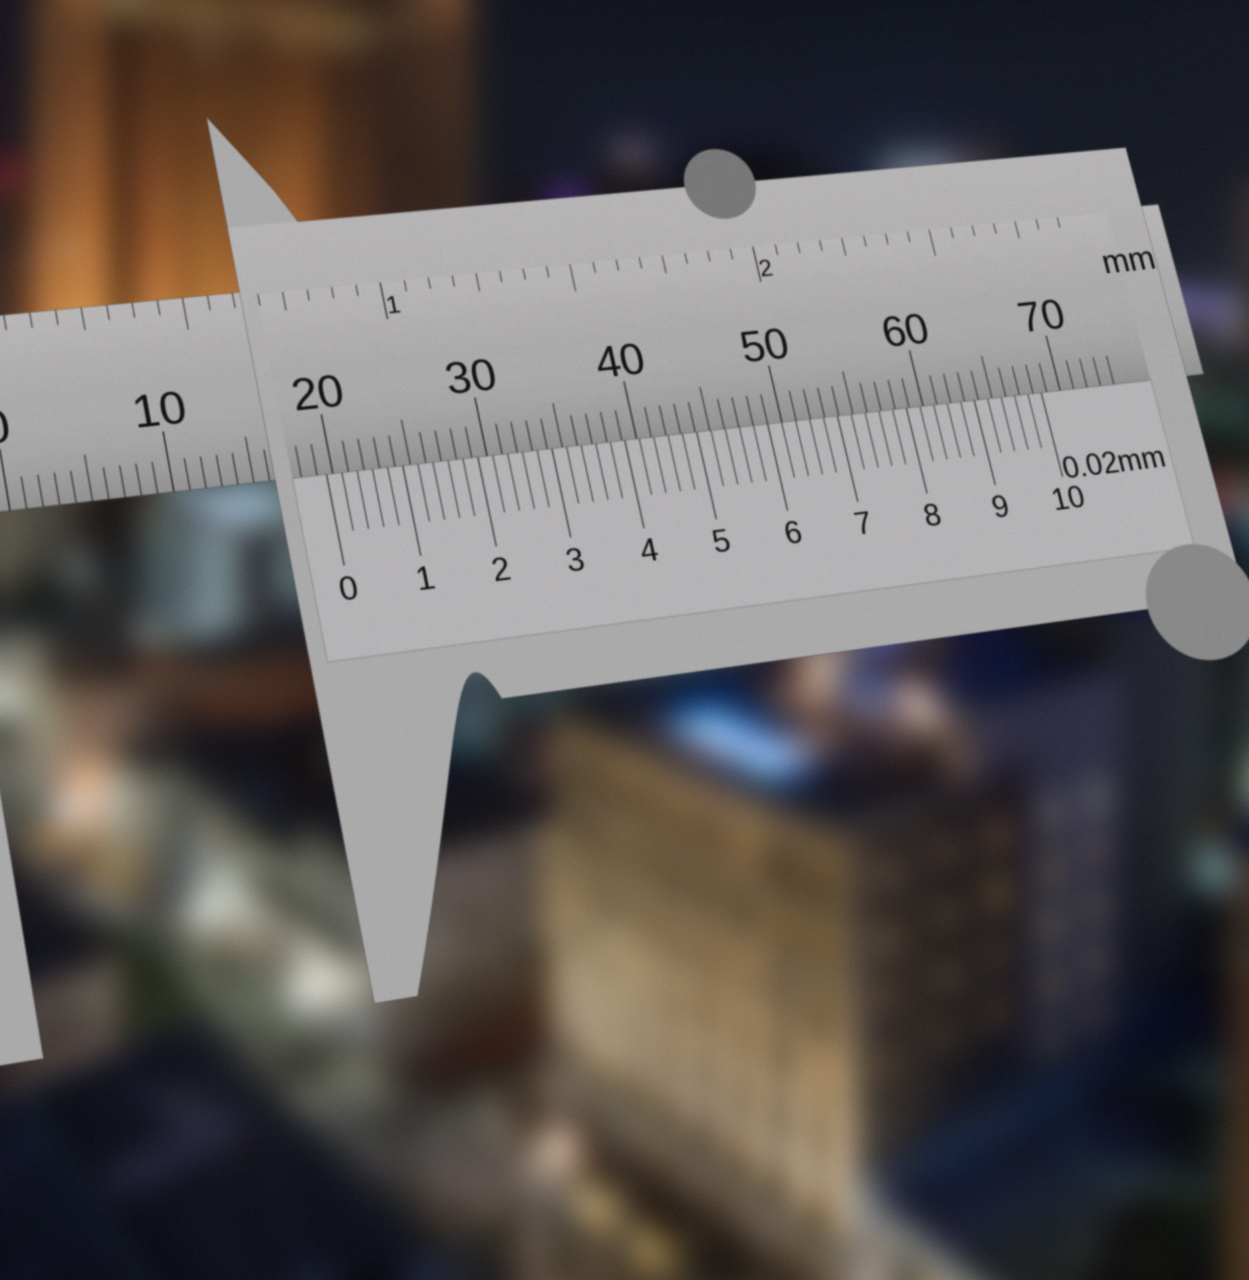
mm 19.6
